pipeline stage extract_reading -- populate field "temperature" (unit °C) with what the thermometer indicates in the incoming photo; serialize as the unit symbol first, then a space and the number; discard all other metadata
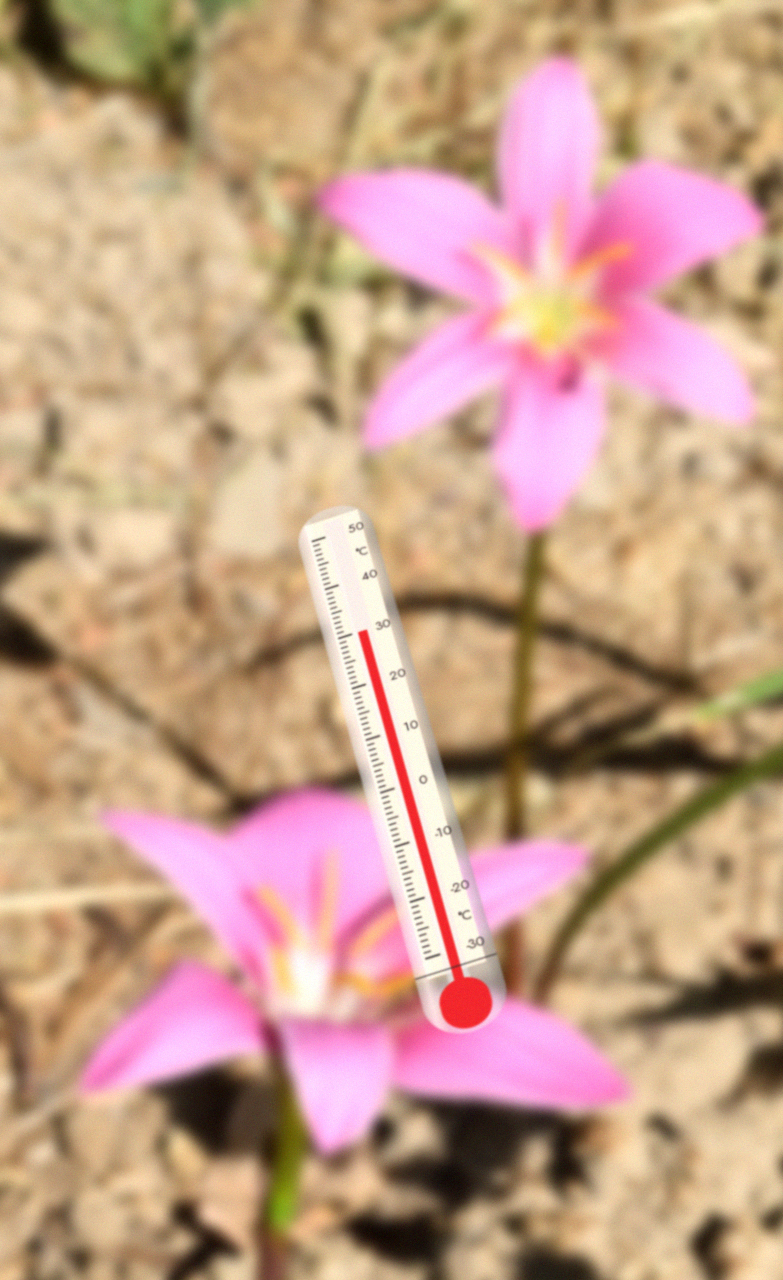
°C 30
